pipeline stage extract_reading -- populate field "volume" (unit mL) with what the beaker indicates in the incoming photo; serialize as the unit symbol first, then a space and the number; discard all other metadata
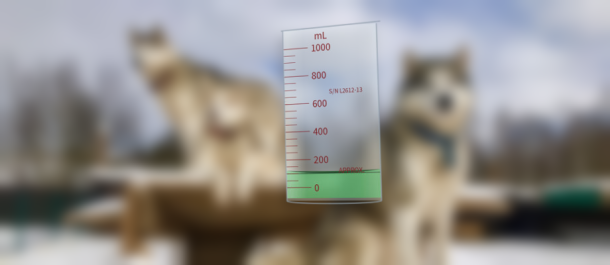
mL 100
